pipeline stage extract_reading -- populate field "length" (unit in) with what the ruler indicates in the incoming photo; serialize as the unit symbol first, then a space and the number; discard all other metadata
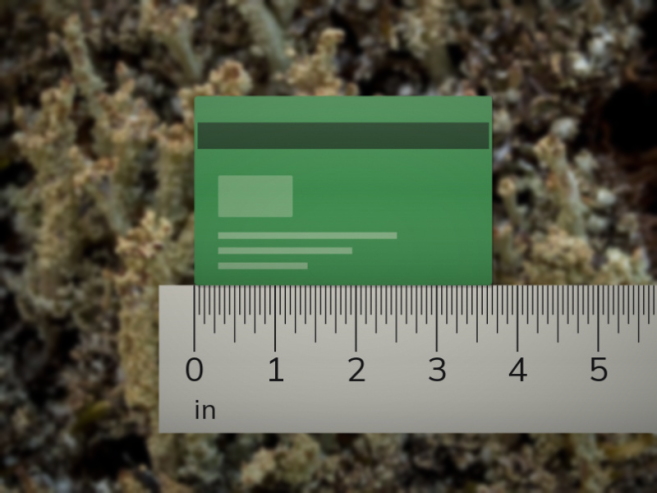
in 3.6875
